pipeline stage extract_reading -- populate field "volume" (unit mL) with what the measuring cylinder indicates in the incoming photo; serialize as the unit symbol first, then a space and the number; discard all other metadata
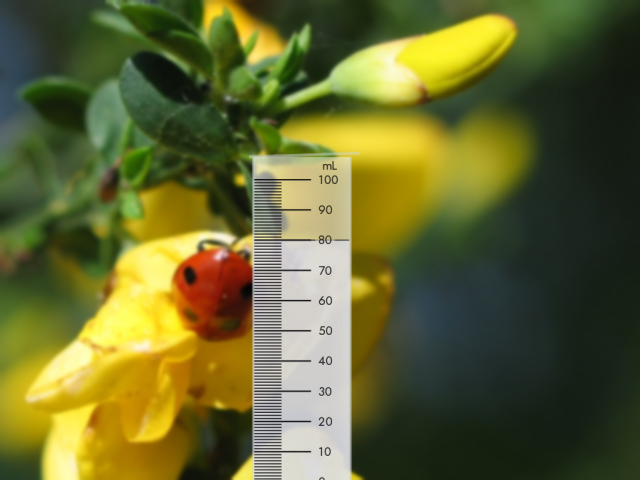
mL 80
